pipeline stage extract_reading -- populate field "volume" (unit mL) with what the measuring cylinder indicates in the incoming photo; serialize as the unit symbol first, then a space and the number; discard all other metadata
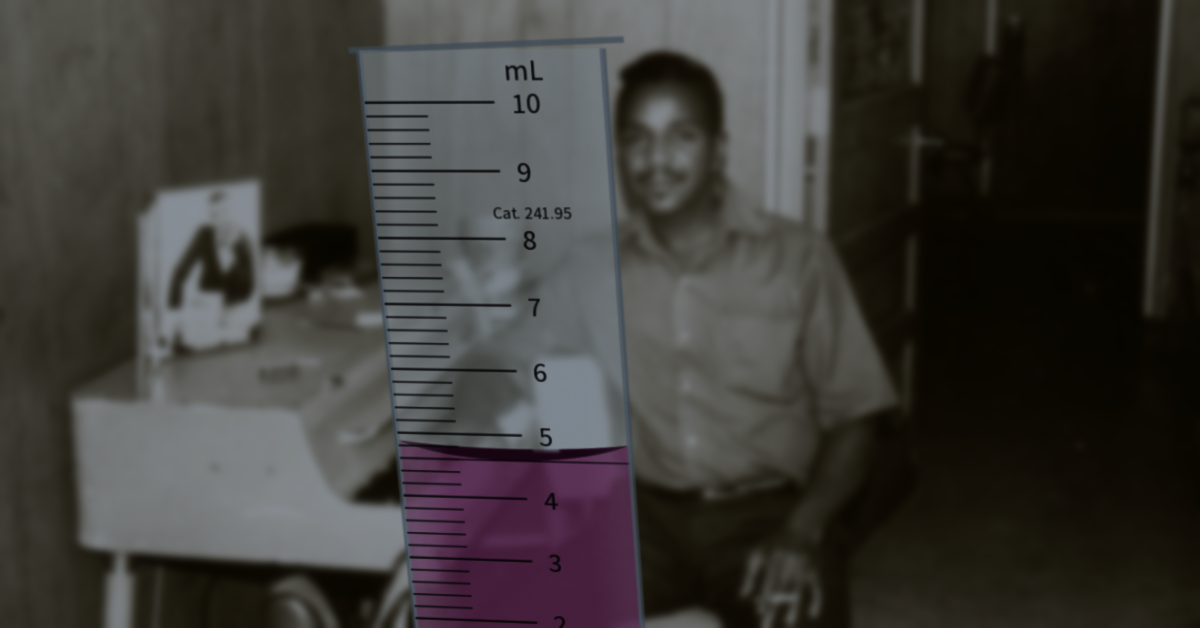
mL 4.6
